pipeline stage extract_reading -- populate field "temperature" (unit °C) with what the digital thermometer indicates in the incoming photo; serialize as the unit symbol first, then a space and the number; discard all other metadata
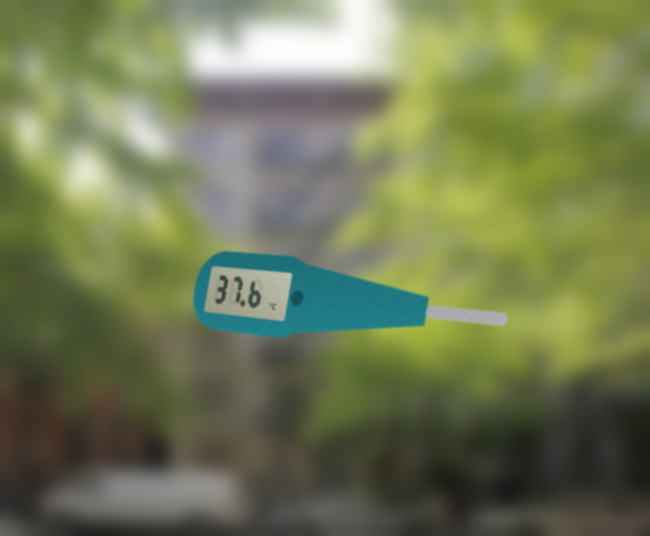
°C 37.6
